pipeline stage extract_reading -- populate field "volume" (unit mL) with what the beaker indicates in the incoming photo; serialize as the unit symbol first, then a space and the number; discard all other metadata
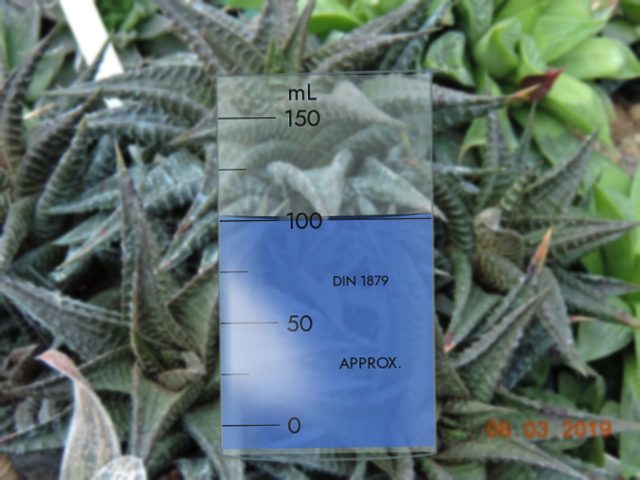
mL 100
